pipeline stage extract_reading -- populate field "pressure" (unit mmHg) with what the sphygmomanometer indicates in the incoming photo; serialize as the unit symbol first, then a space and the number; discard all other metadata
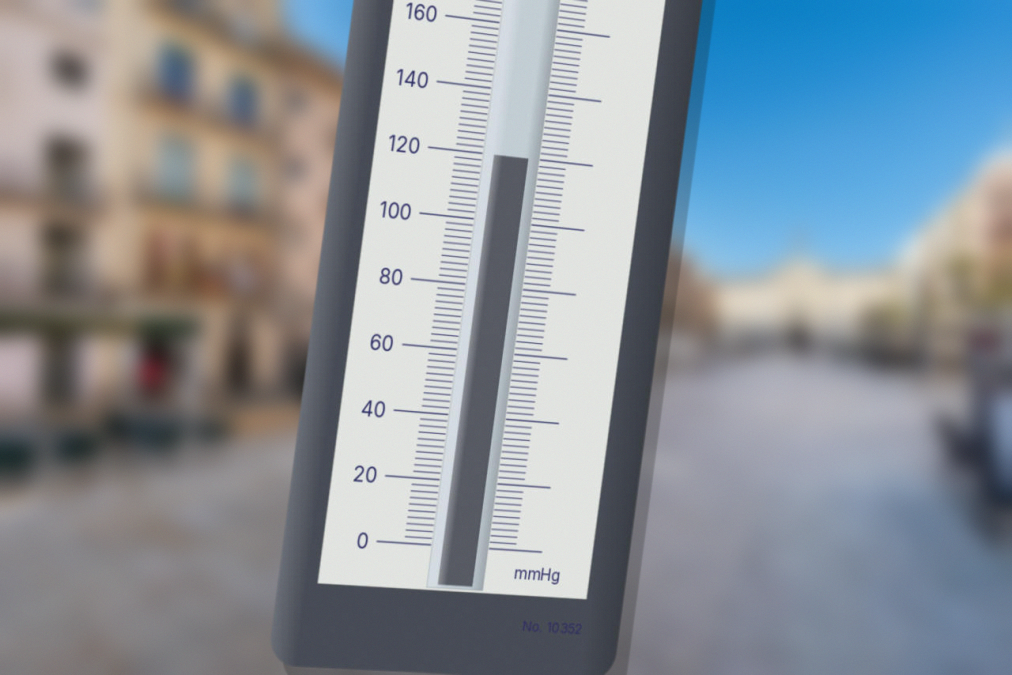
mmHg 120
